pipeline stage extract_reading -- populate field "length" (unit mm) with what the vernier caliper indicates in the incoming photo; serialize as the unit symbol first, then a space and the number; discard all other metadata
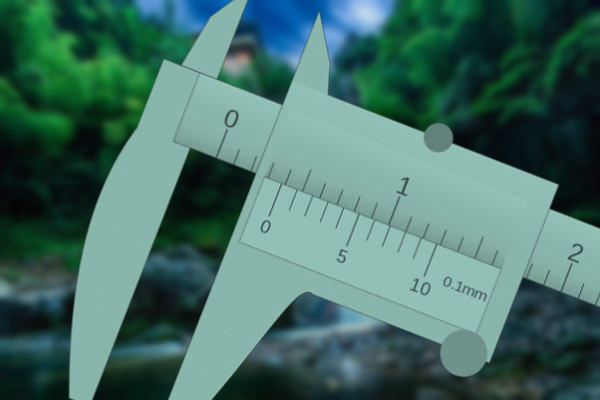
mm 3.8
